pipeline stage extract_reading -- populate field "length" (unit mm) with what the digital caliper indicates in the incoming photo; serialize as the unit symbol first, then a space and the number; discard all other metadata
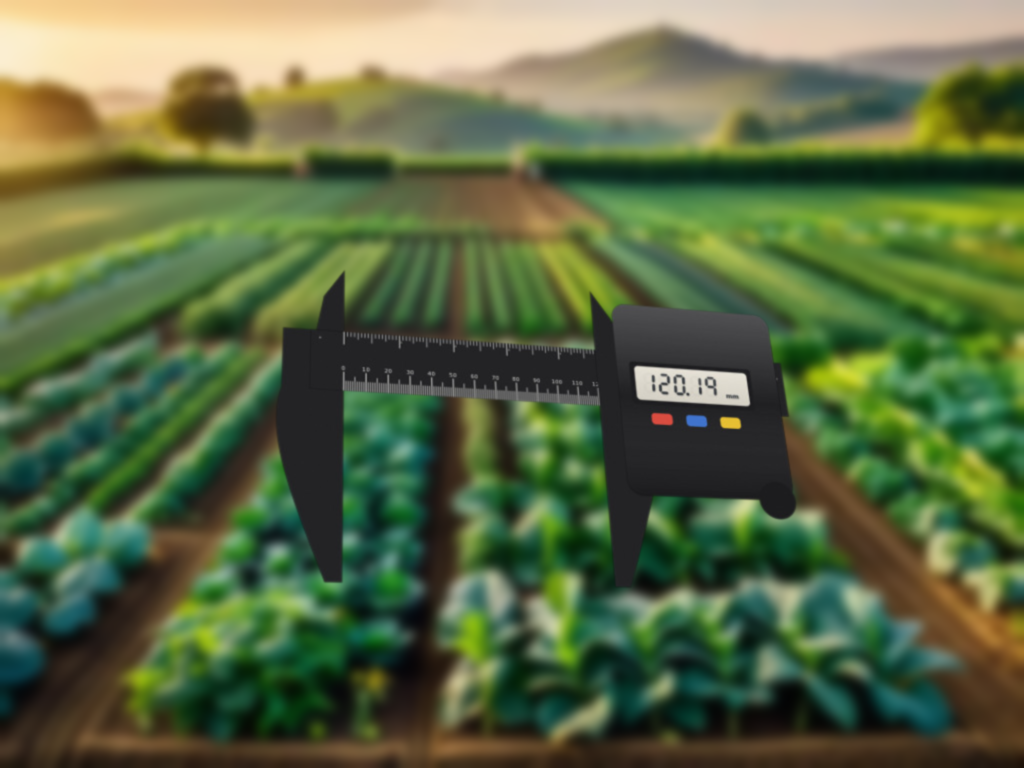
mm 120.19
